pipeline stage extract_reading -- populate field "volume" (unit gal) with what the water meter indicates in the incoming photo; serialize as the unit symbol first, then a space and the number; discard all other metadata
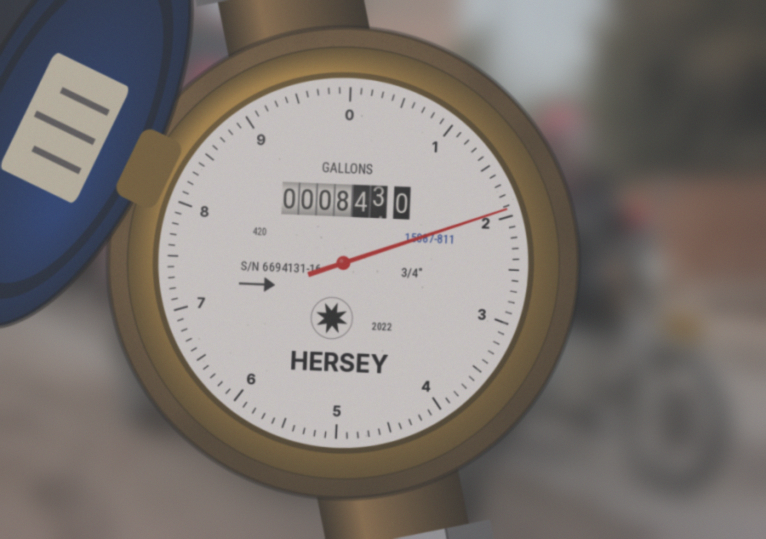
gal 8431.9
